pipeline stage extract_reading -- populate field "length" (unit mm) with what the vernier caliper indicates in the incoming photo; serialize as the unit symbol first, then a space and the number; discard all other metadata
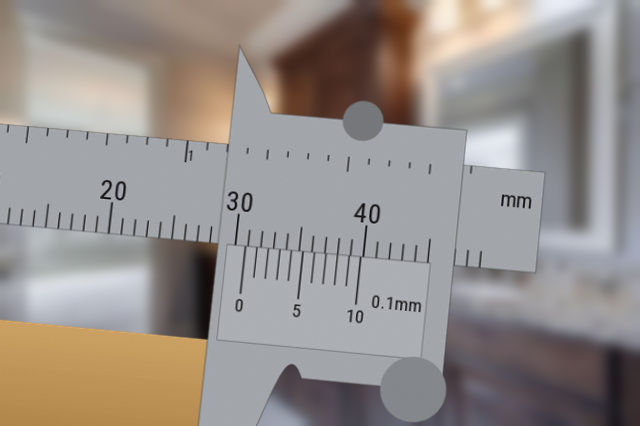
mm 30.8
